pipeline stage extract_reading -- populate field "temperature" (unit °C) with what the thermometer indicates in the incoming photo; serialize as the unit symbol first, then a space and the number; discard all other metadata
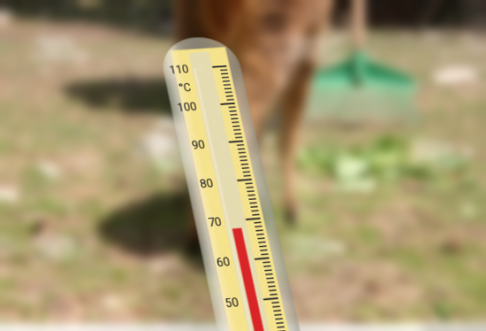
°C 68
